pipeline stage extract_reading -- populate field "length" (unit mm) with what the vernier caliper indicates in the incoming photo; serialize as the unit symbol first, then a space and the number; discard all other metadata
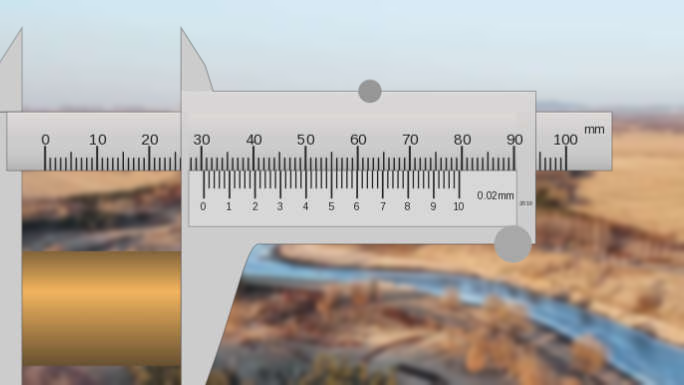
mm 30.5
